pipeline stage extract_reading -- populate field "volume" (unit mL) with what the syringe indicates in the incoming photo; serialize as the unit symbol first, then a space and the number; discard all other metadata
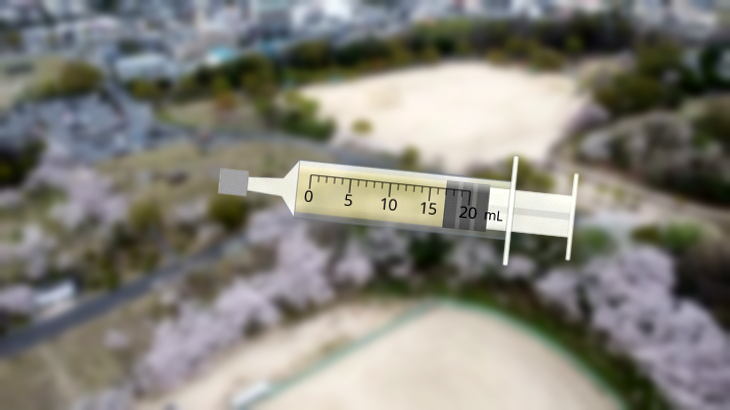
mL 17
